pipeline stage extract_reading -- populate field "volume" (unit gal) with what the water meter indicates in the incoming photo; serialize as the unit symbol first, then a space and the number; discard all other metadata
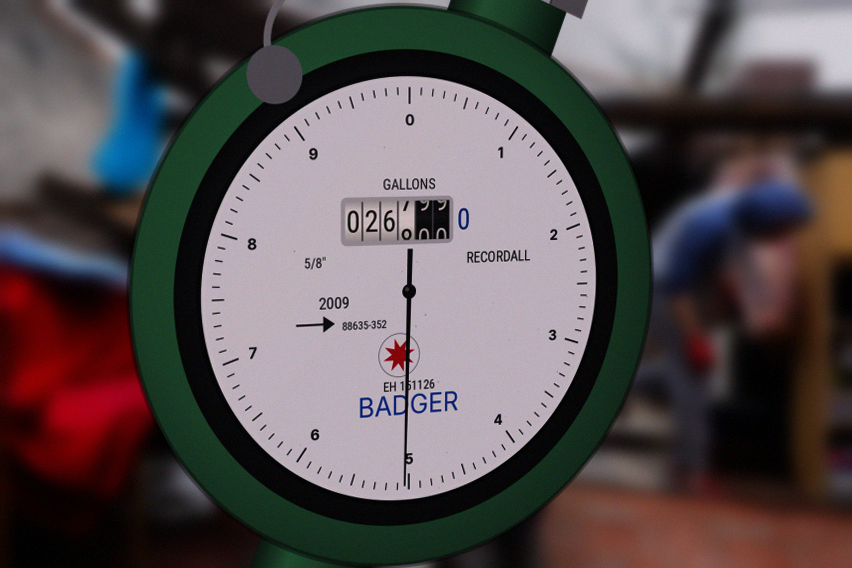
gal 267995.0
